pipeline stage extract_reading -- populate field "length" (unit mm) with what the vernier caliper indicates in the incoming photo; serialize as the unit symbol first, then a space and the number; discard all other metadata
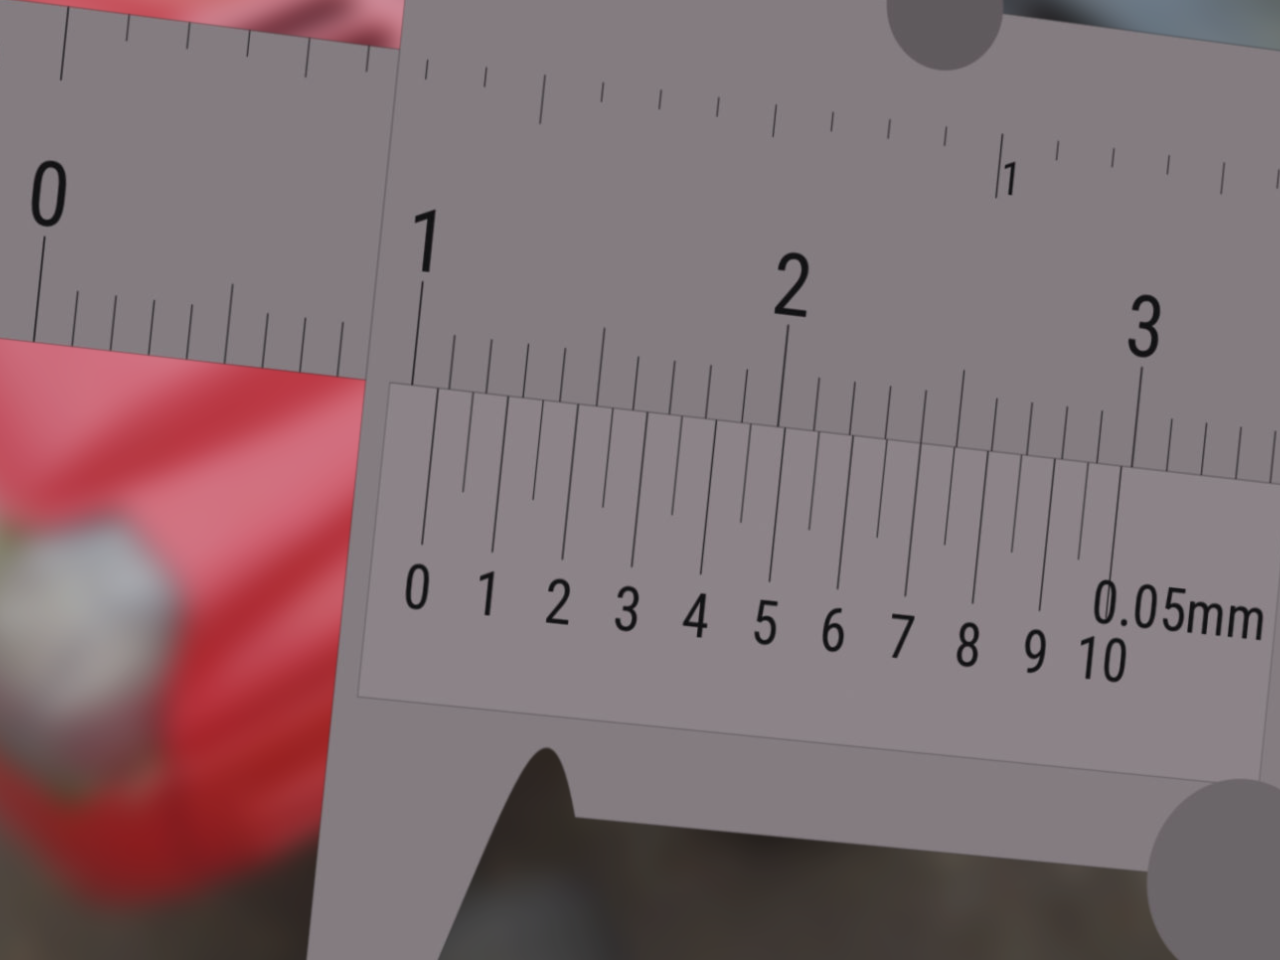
mm 10.70
